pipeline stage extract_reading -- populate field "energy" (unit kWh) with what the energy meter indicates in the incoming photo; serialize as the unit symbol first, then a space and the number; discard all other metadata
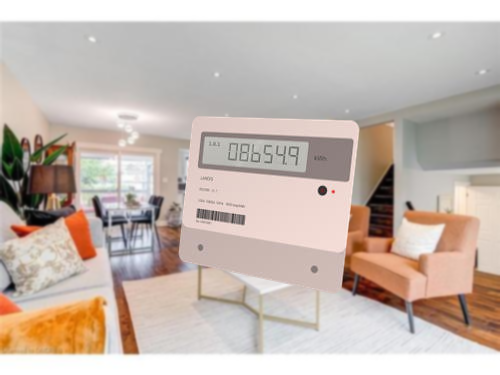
kWh 8654.9
